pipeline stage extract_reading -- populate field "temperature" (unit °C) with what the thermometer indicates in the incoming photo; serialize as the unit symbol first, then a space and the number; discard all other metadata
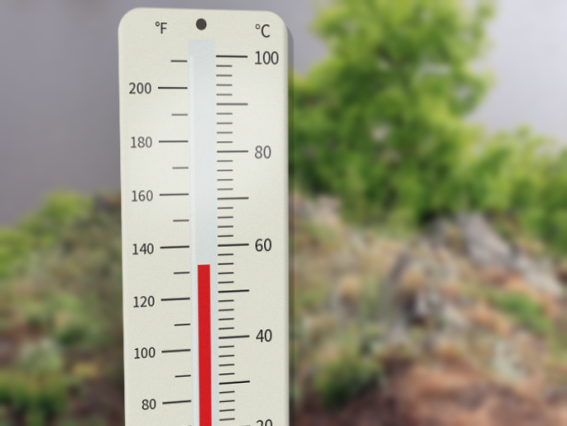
°C 56
